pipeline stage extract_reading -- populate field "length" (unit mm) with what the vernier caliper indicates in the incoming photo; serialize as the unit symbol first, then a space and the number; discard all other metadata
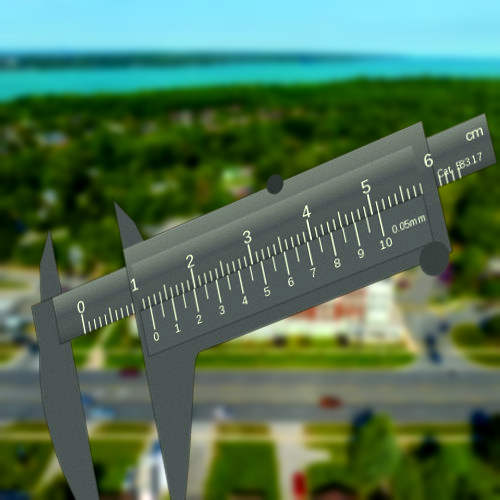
mm 12.0
